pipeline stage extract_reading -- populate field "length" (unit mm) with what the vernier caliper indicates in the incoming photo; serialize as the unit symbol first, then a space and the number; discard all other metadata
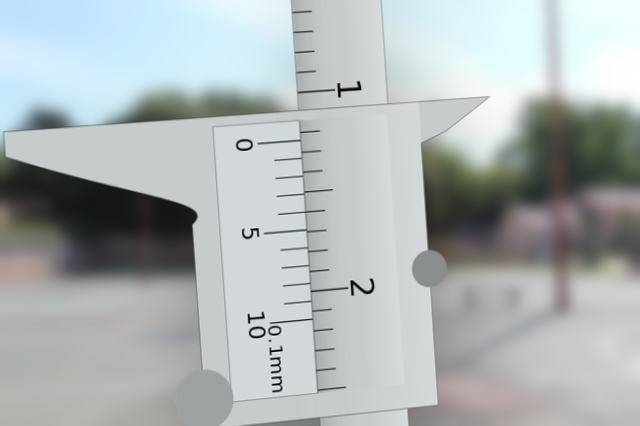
mm 12.4
